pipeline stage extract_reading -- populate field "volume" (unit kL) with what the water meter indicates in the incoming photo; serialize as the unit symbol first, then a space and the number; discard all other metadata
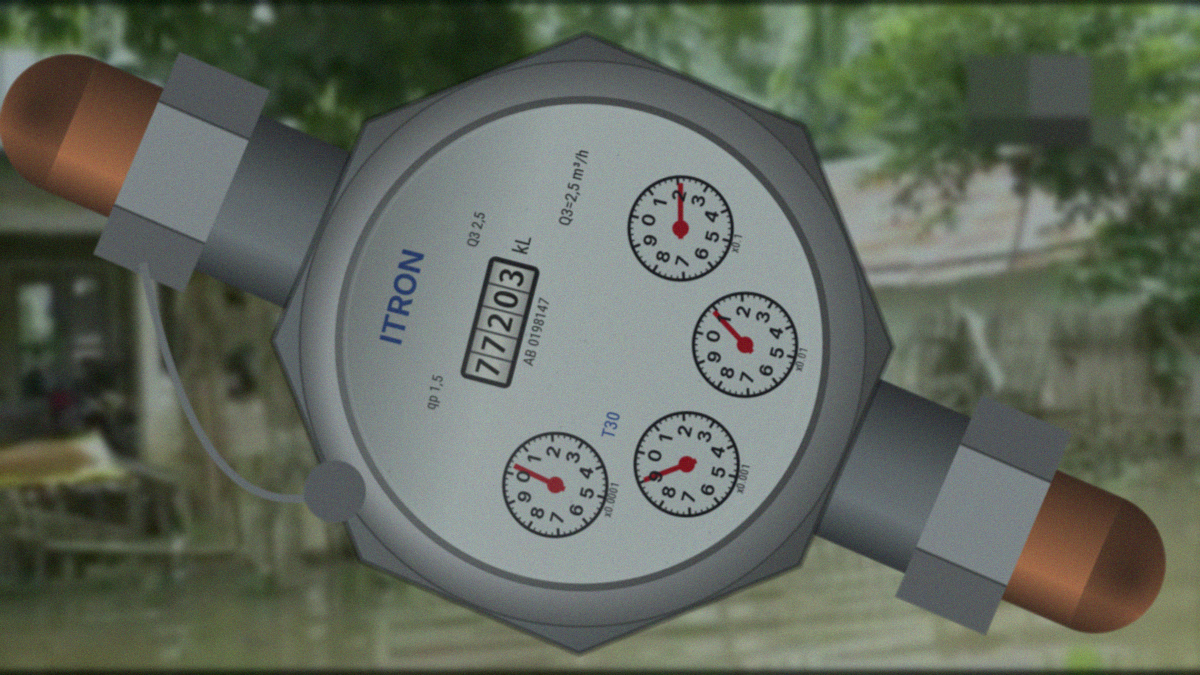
kL 77203.2090
